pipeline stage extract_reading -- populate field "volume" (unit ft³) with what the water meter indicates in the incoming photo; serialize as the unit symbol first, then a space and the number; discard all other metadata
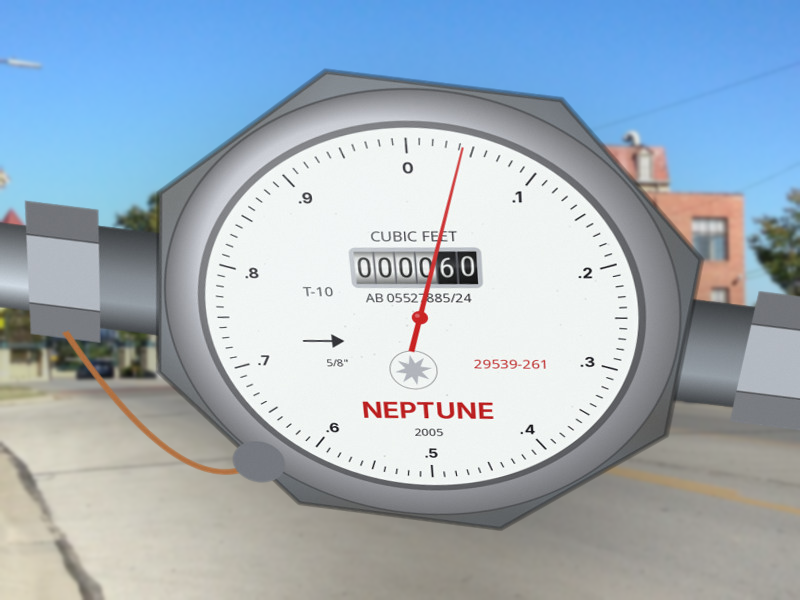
ft³ 60.04
